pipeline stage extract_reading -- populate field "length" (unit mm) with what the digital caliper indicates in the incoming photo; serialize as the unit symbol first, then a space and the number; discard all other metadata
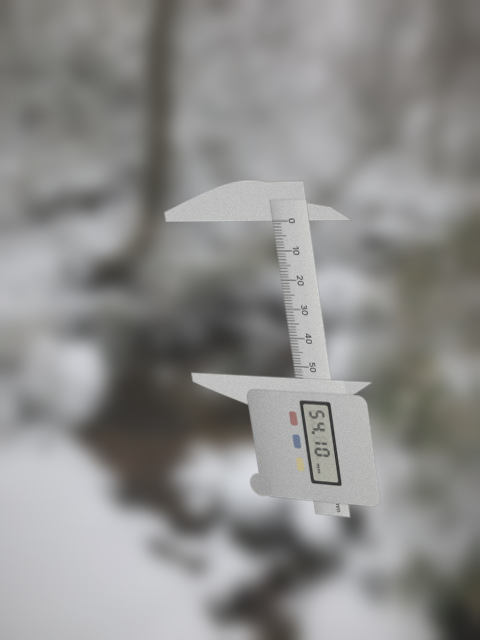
mm 54.10
